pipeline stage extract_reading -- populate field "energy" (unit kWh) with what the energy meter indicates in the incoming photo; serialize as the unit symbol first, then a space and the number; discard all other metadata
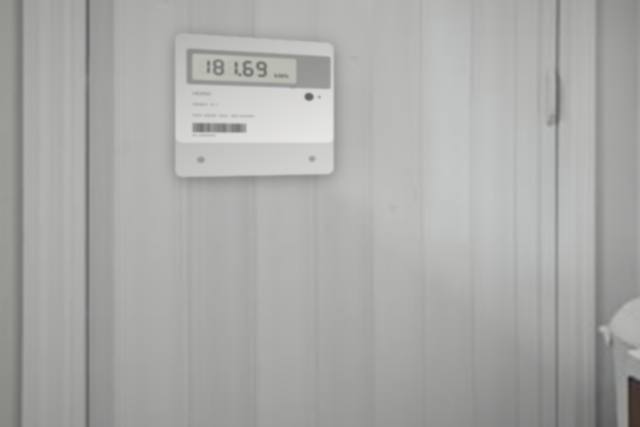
kWh 181.69
